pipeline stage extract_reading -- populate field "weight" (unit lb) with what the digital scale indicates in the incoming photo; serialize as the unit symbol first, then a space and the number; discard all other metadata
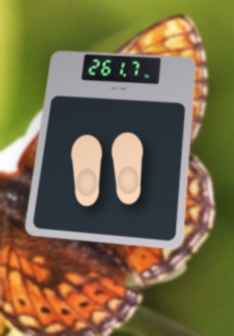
lb 261.7
